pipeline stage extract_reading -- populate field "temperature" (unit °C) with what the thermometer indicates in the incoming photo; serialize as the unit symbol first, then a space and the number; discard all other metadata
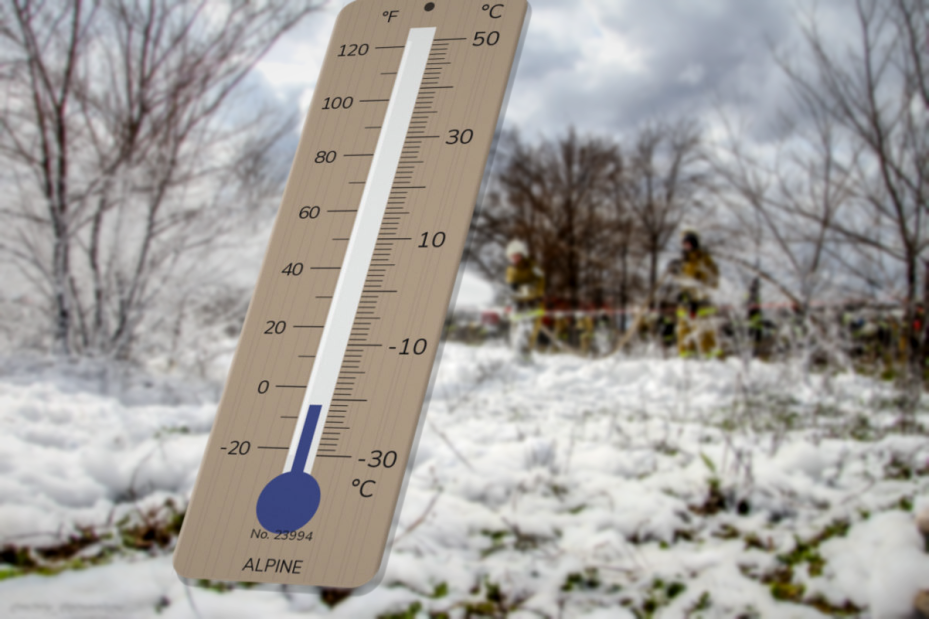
°C -21
